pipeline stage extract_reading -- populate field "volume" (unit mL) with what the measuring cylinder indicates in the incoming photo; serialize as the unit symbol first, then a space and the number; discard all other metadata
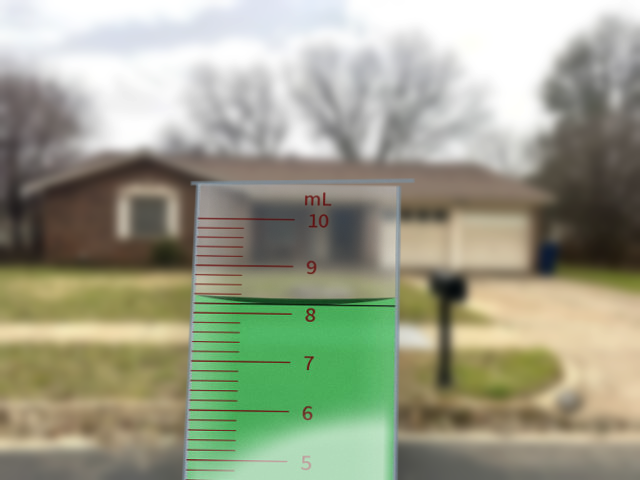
mL 8.2
